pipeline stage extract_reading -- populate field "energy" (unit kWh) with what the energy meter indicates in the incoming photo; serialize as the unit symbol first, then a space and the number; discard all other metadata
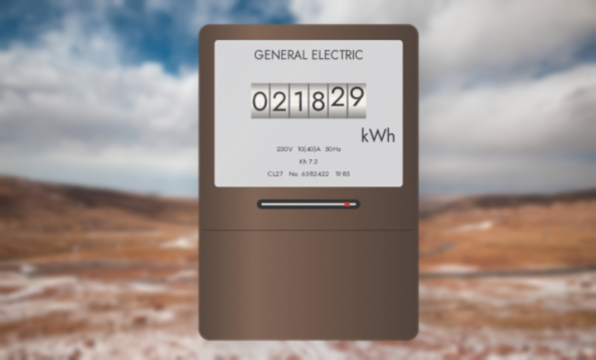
kWh 21829
